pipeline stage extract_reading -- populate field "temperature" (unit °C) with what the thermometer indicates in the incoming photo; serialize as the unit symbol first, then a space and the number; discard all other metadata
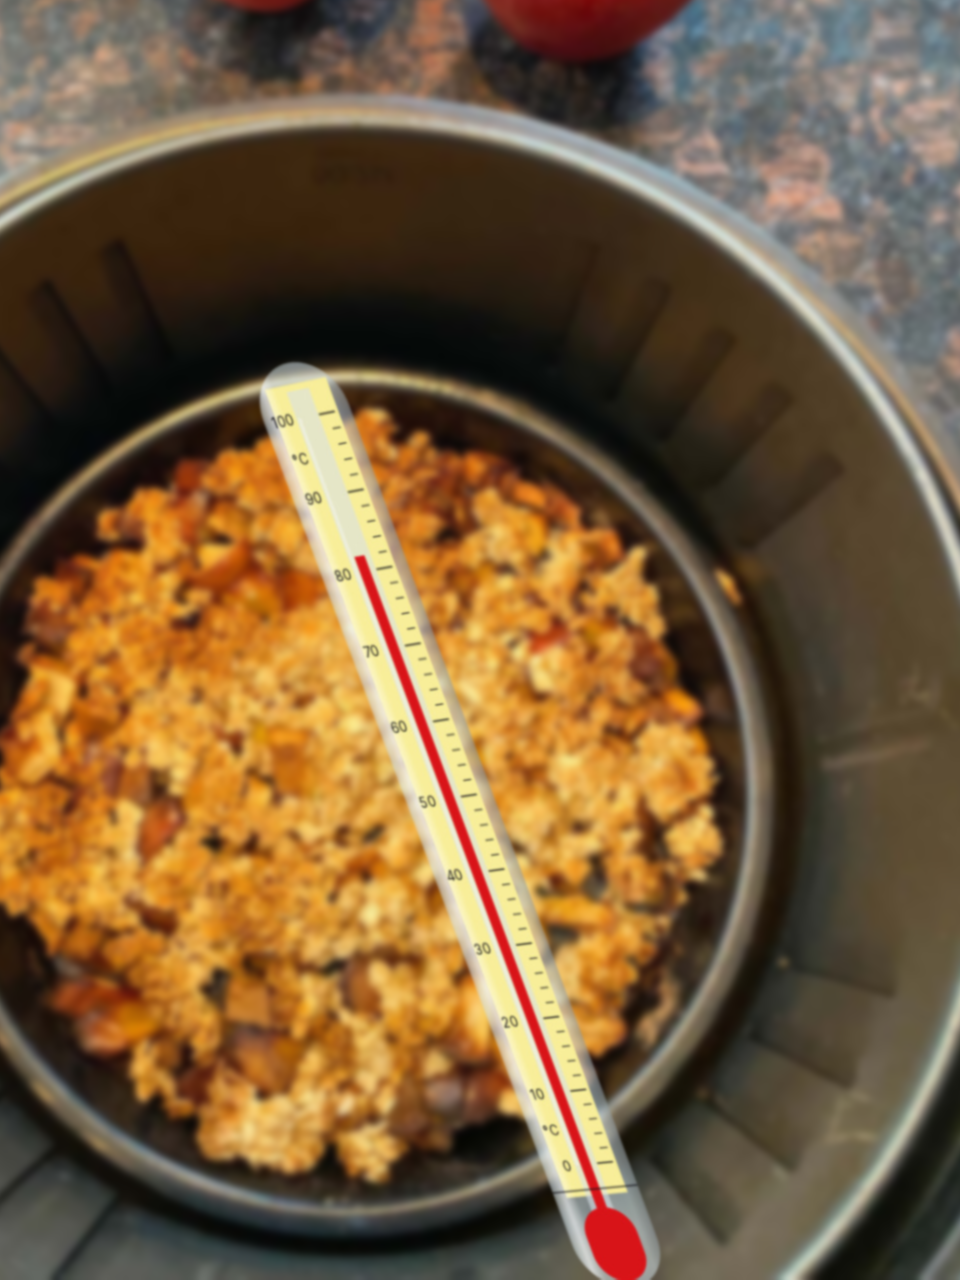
°C 82
